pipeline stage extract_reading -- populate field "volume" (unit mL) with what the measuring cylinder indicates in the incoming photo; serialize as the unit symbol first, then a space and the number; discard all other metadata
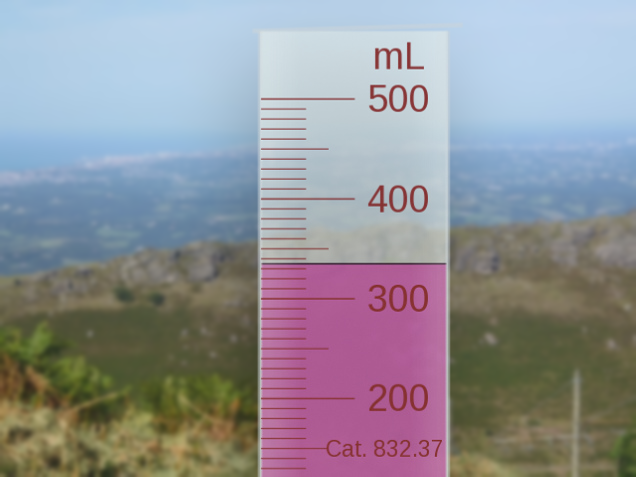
mL 335
